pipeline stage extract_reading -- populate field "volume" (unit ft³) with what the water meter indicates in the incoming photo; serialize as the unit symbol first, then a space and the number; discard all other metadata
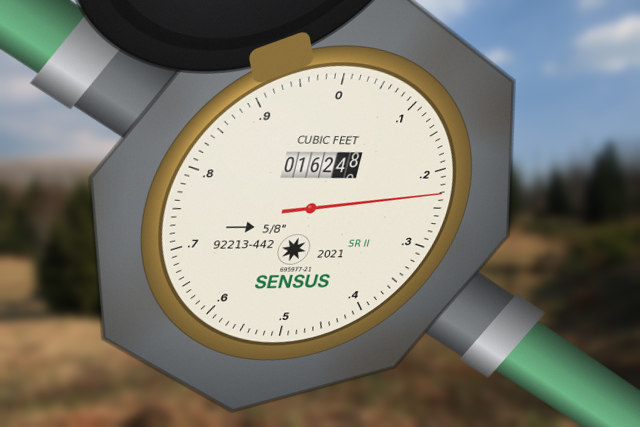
ft³ 16248.23
